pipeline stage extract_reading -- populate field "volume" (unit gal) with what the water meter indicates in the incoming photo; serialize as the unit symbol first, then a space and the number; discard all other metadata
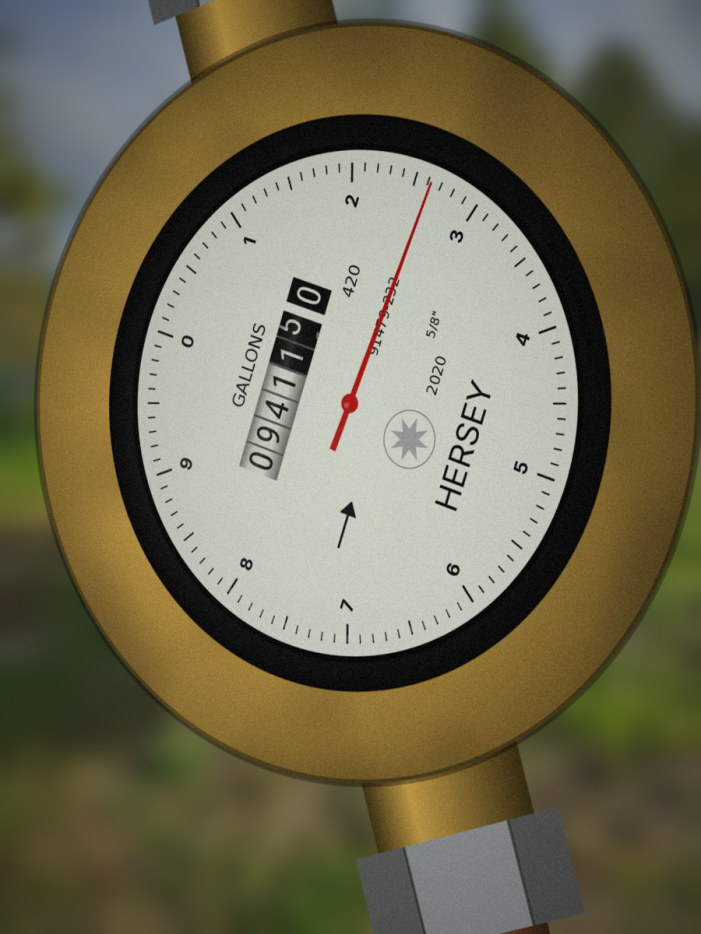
gal 941152.6
